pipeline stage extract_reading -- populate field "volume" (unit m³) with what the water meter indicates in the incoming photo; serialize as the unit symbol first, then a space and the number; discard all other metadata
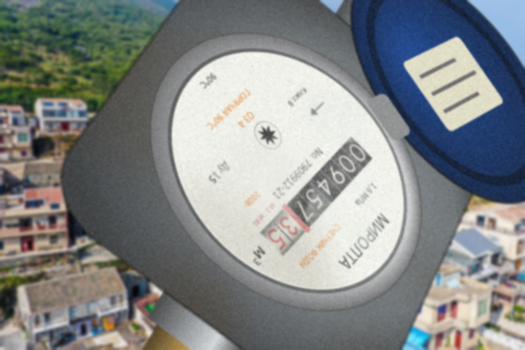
m³ 9457.35
